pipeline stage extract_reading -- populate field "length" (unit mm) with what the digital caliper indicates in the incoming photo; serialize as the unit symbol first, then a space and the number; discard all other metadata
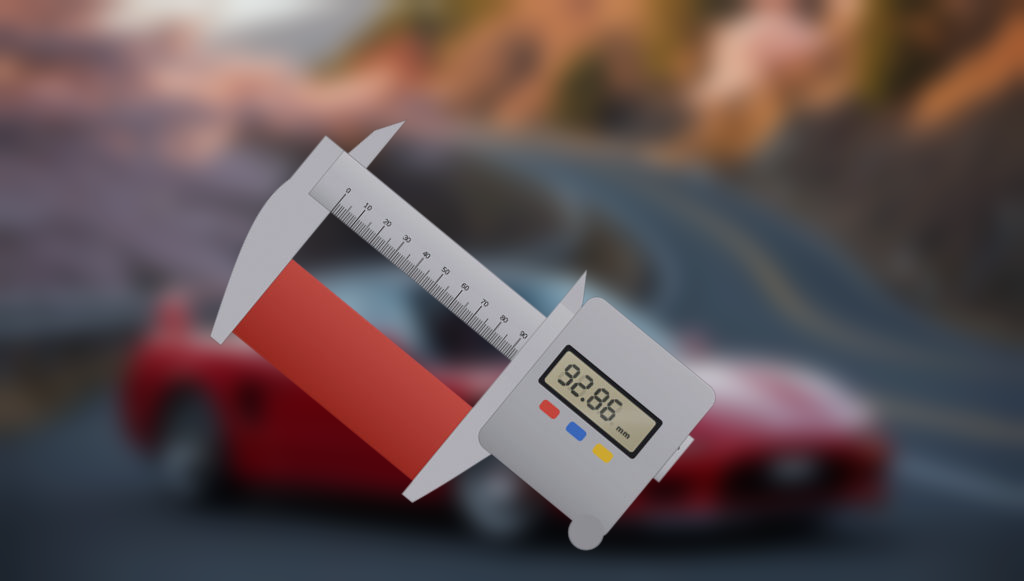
mm 92.86
